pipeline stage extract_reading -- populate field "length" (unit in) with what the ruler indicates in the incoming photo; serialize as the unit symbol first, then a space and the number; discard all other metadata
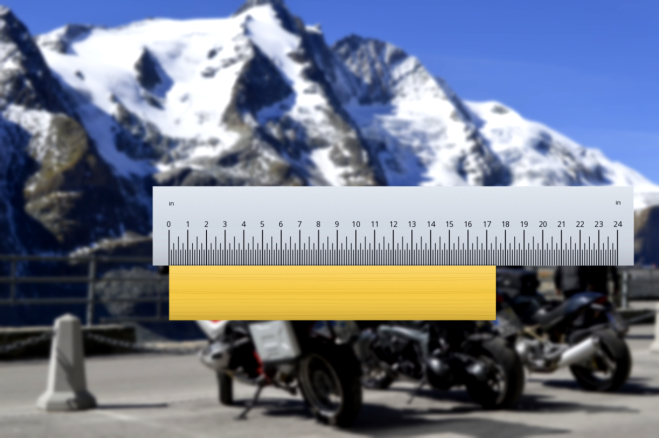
in 17.5
